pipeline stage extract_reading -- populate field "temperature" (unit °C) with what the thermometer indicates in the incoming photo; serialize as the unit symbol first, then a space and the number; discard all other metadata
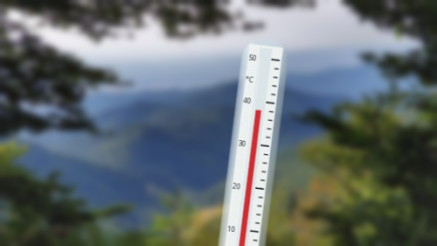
°C 38
